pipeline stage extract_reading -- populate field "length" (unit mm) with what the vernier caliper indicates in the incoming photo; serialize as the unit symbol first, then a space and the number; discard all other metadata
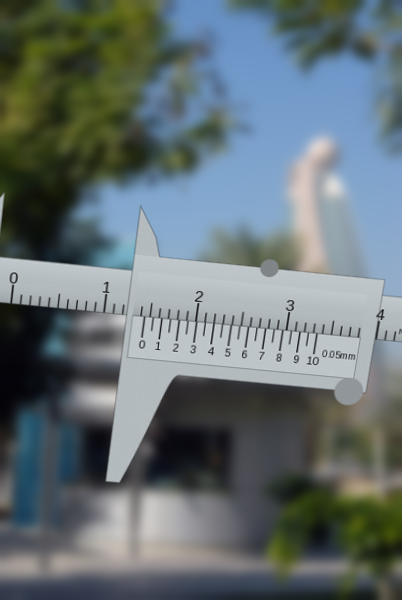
mm 14.4
